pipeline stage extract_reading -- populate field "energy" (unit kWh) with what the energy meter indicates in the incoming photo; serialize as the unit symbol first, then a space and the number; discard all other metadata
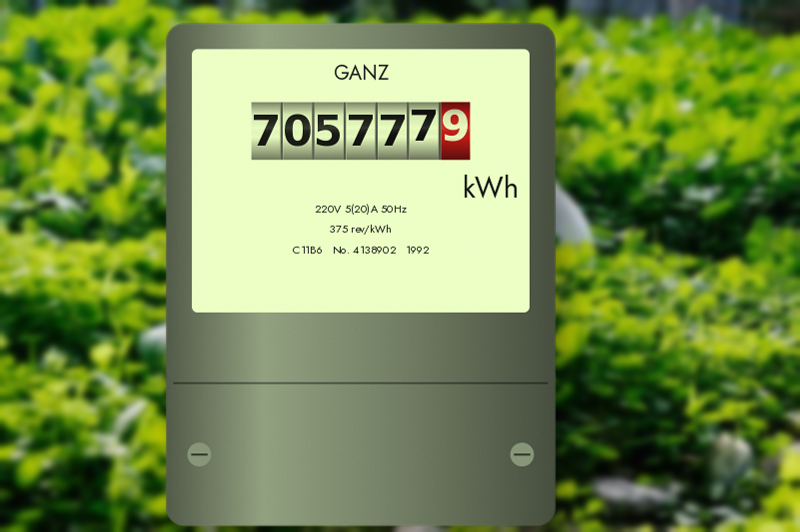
kWh 705777.9
